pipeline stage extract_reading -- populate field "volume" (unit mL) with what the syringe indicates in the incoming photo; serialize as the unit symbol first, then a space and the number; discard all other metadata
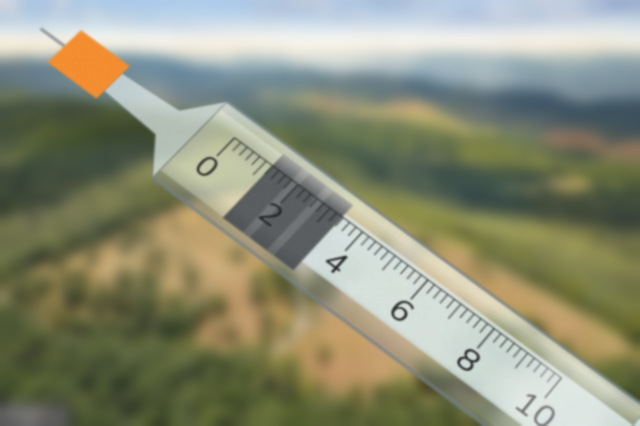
mL 1.2
